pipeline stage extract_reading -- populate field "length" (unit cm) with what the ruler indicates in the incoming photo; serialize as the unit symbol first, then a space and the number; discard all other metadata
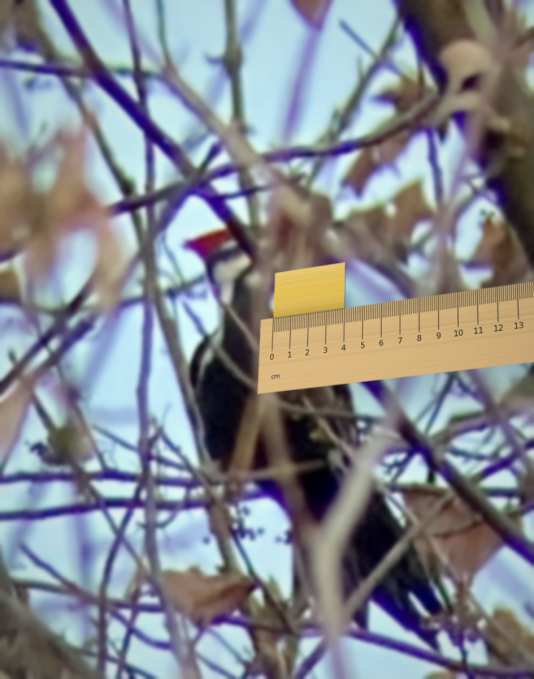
cm 4
